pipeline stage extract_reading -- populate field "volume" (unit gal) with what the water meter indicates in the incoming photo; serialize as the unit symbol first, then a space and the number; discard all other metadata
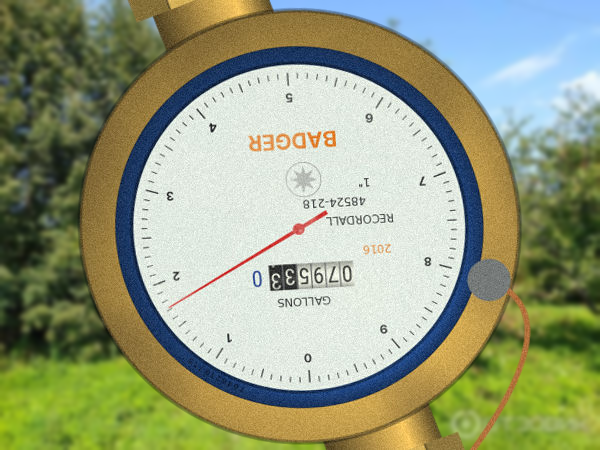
gal 795331.7
